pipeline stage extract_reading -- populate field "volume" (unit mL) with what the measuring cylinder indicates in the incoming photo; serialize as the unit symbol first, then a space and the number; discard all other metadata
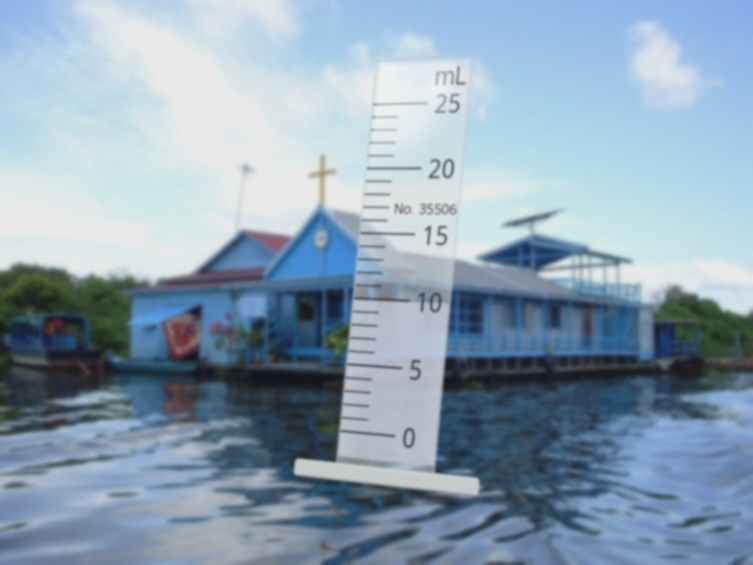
mL 10
